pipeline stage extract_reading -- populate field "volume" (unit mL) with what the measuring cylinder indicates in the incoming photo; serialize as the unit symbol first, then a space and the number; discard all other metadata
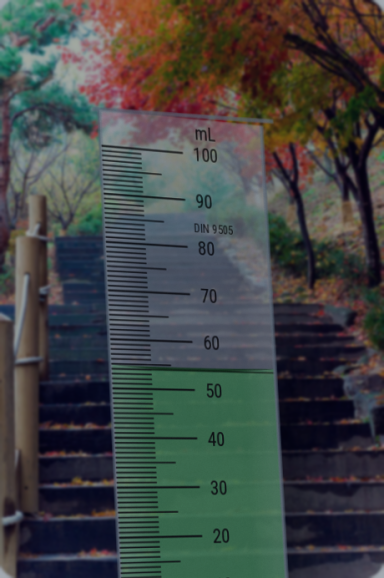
mL 54
